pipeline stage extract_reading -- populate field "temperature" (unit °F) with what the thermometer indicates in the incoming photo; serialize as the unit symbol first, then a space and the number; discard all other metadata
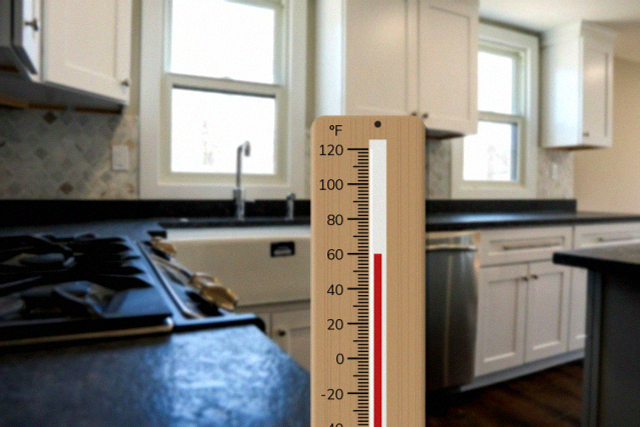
°F 60
